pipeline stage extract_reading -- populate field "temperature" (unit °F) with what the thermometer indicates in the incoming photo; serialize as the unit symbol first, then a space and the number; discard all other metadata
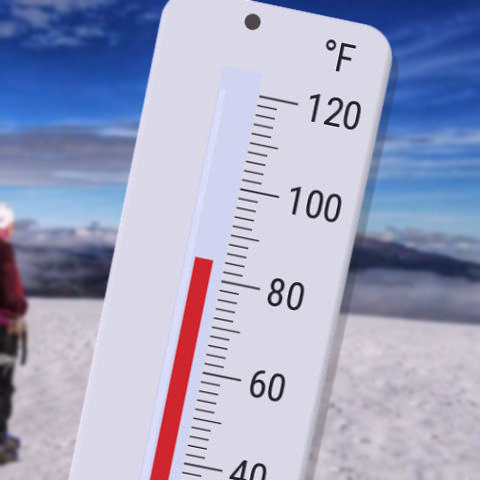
°F 84
